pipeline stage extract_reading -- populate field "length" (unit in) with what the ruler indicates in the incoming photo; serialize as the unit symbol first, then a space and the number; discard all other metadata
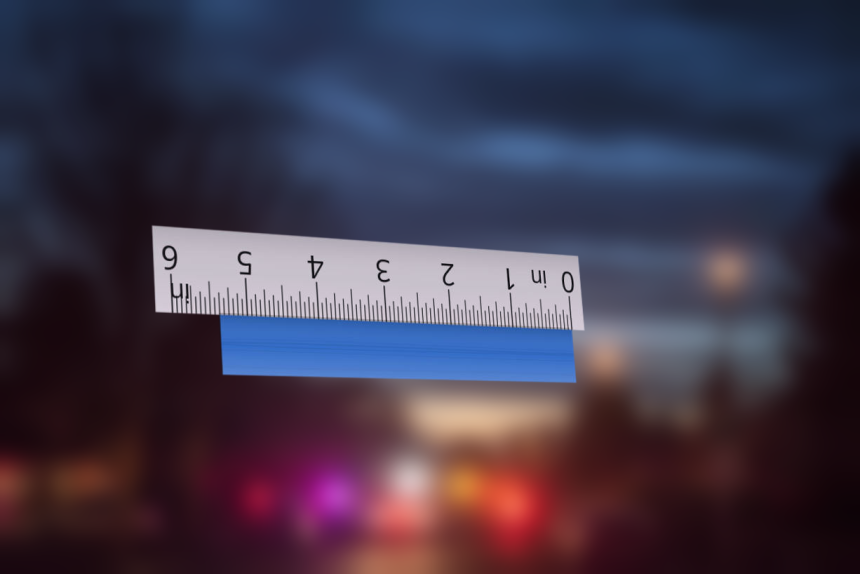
in 5.375
